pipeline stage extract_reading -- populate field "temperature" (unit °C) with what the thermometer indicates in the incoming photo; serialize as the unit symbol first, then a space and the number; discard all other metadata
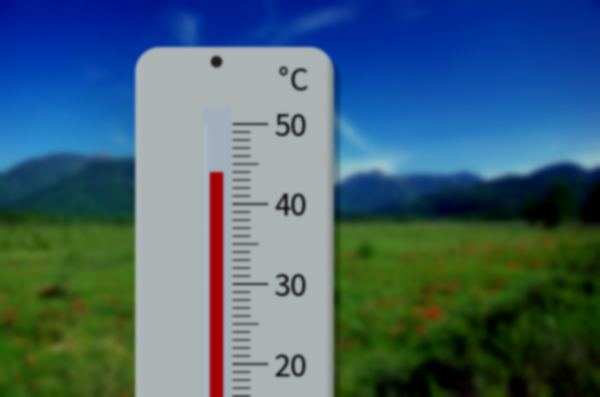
°C 44
